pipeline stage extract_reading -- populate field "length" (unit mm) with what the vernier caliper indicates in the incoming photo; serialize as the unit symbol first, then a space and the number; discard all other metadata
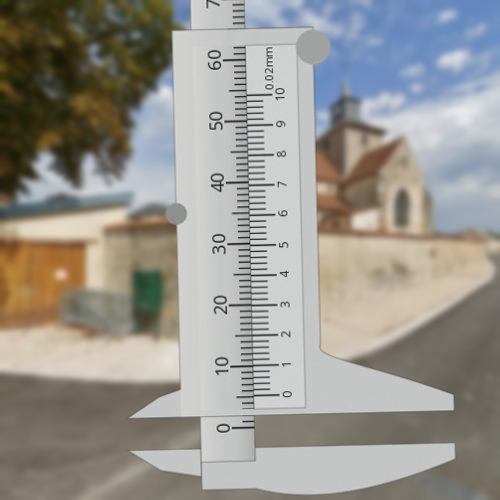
mm 5.2
